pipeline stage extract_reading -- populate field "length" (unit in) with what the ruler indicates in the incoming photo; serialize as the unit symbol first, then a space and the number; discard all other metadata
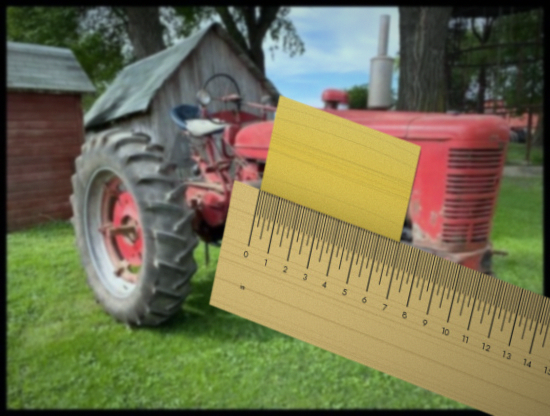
in 7
